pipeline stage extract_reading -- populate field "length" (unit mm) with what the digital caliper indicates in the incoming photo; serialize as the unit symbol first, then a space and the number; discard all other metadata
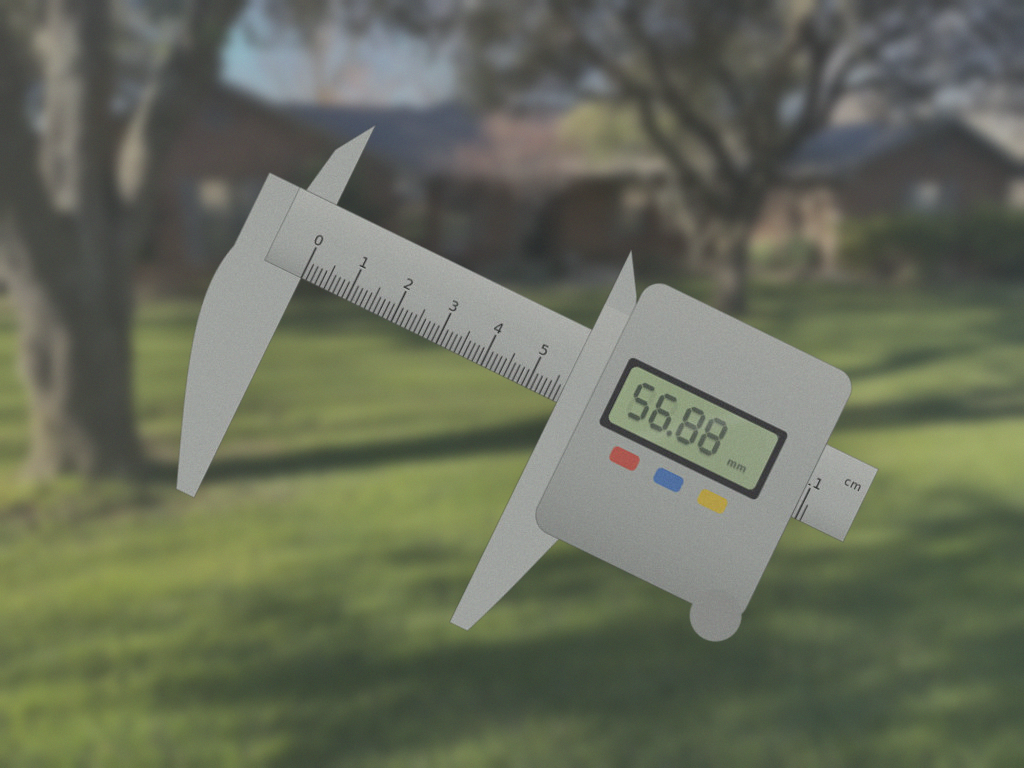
mm 56.88
